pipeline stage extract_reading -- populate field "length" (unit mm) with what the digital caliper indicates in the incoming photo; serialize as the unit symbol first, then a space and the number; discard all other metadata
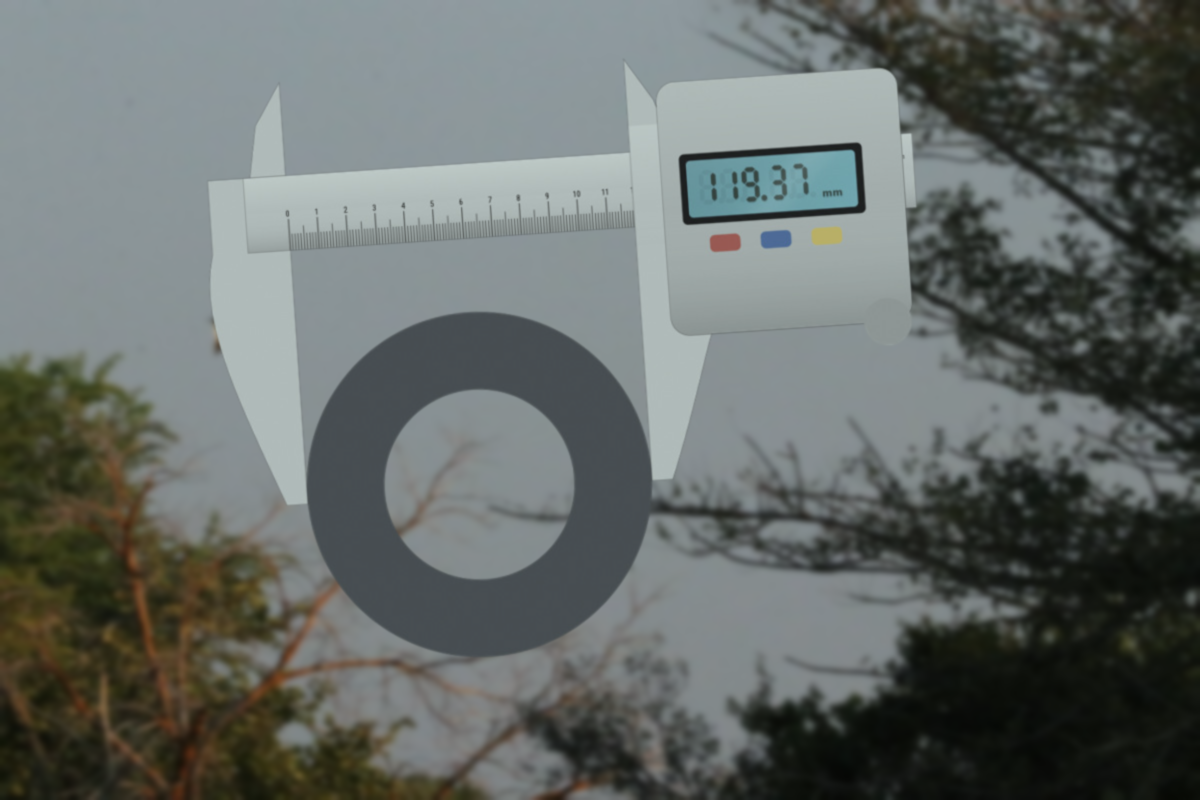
mm 119.37
